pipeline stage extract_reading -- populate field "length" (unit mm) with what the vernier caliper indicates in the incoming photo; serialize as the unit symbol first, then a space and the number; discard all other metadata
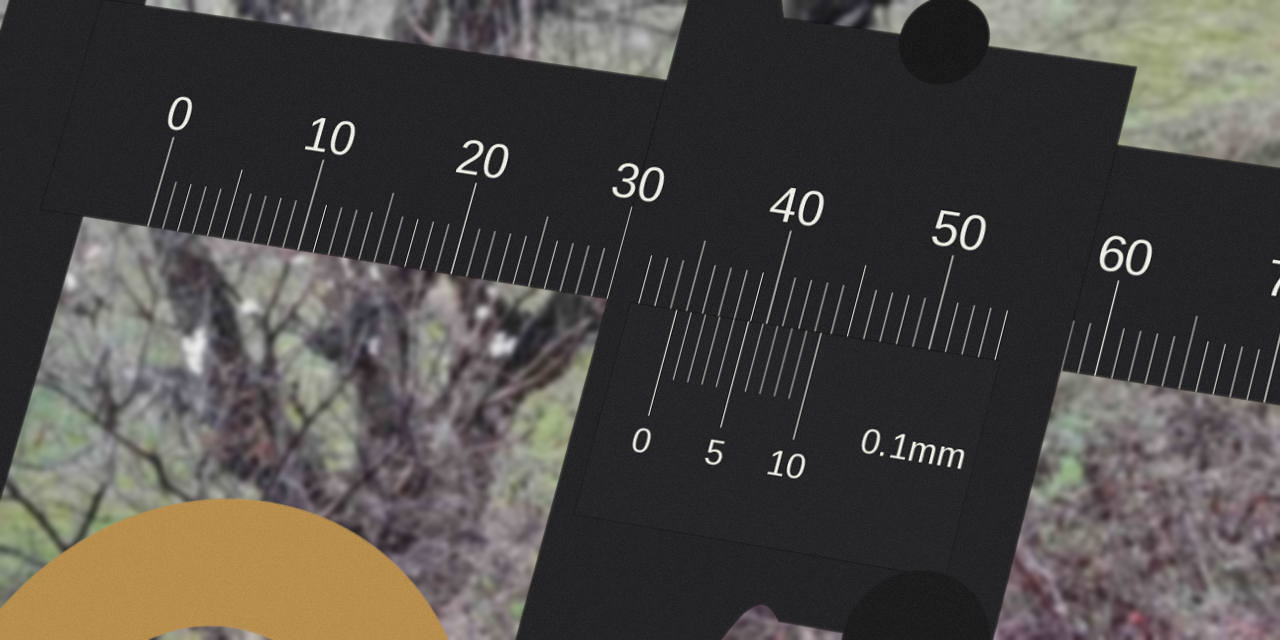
mm 34.4
